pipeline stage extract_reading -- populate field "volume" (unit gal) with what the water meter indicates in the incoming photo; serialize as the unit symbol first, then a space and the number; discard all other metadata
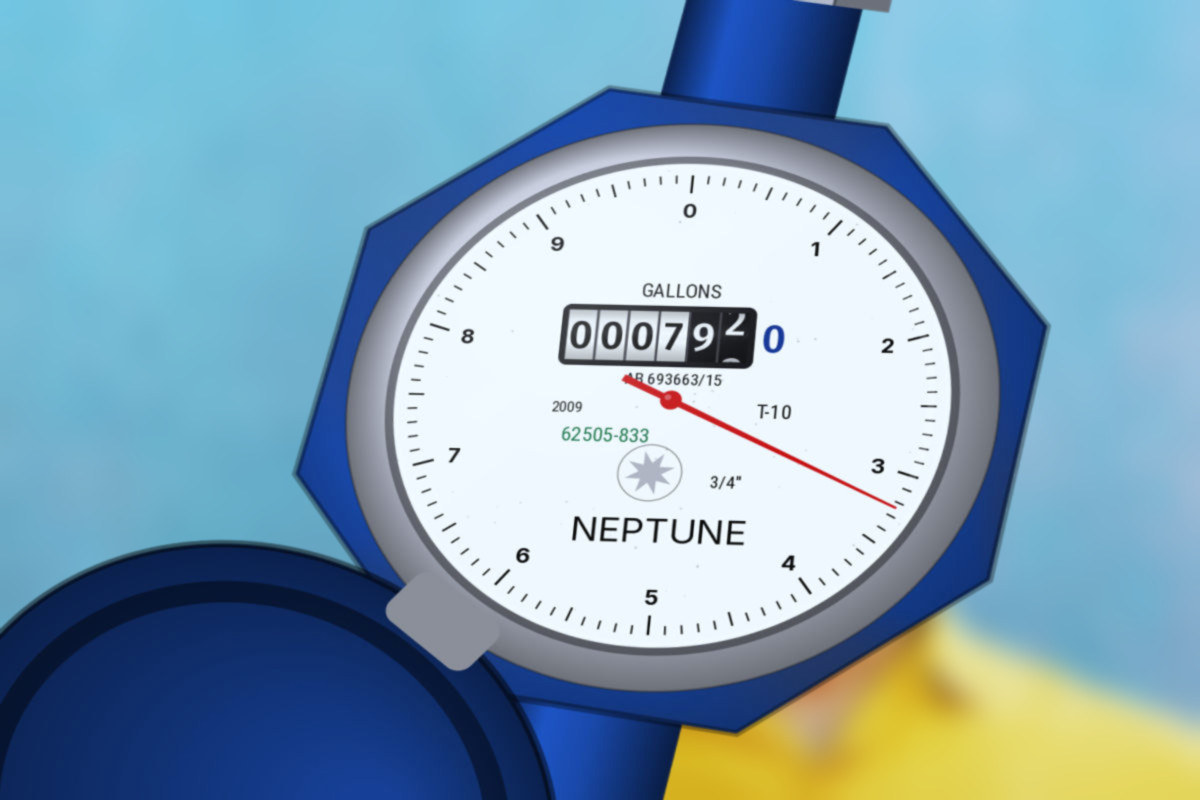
gal 7923.2
